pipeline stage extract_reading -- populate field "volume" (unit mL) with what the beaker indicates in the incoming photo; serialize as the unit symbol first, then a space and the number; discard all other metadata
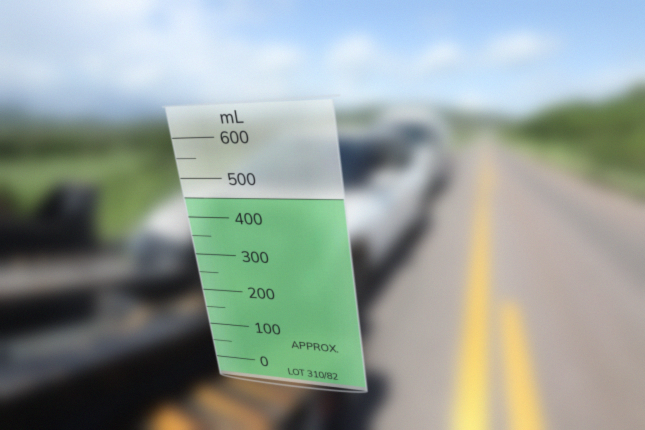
mL 450
